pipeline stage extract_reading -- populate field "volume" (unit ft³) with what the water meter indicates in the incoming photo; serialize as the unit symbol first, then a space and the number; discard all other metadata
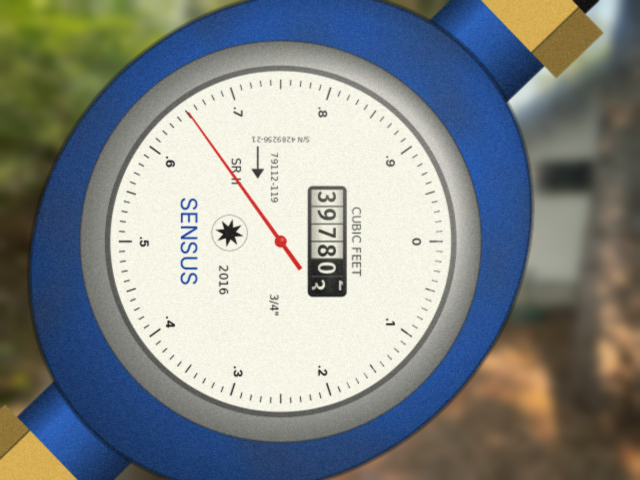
ft³ 397802.65
